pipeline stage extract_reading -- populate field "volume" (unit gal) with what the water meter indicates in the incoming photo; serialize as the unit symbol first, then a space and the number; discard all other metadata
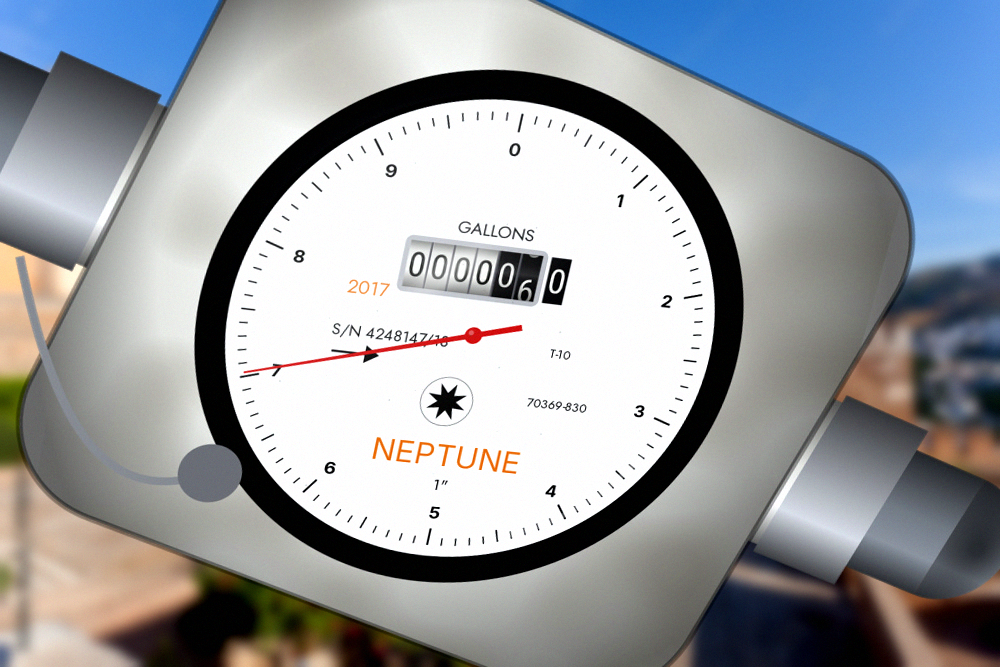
gal 57.0
